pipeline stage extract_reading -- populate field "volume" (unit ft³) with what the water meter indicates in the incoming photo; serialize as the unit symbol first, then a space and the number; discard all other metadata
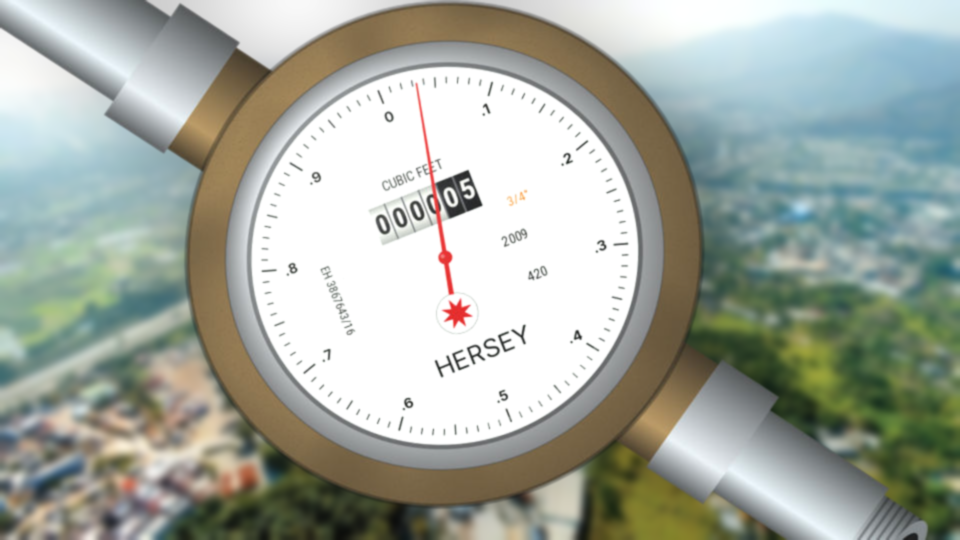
ft³ 5.03
